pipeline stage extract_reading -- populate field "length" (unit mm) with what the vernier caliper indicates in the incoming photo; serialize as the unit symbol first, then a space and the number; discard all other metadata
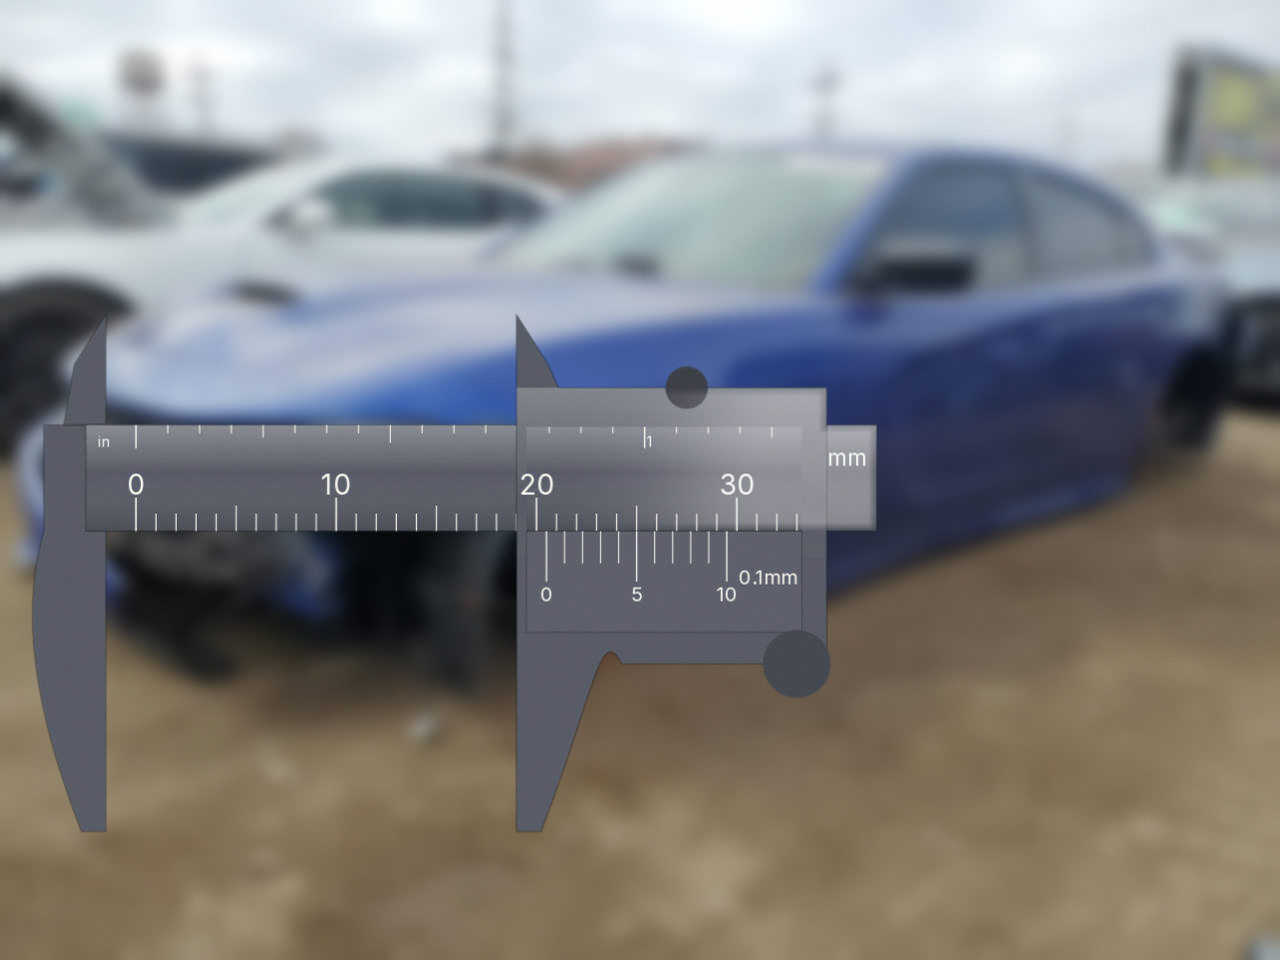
mm 20.5
